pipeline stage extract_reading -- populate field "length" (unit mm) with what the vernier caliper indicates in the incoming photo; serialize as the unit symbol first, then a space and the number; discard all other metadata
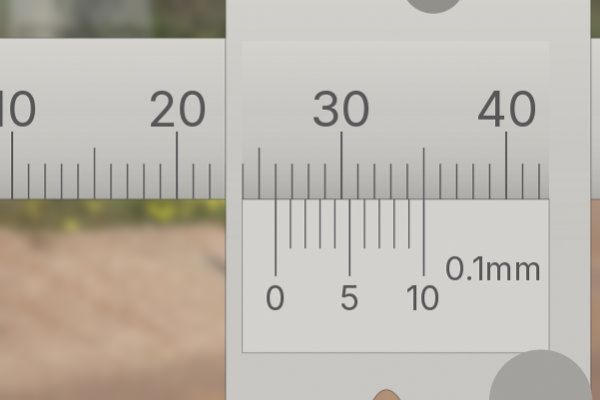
mm 26.0
